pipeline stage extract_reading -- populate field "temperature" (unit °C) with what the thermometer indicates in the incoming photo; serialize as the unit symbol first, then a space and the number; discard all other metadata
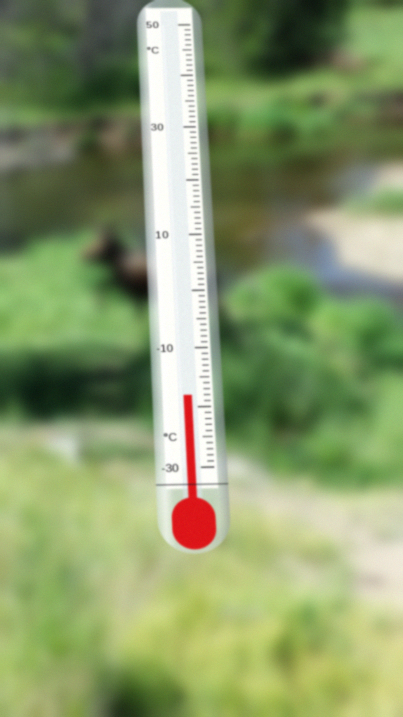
°C -18
